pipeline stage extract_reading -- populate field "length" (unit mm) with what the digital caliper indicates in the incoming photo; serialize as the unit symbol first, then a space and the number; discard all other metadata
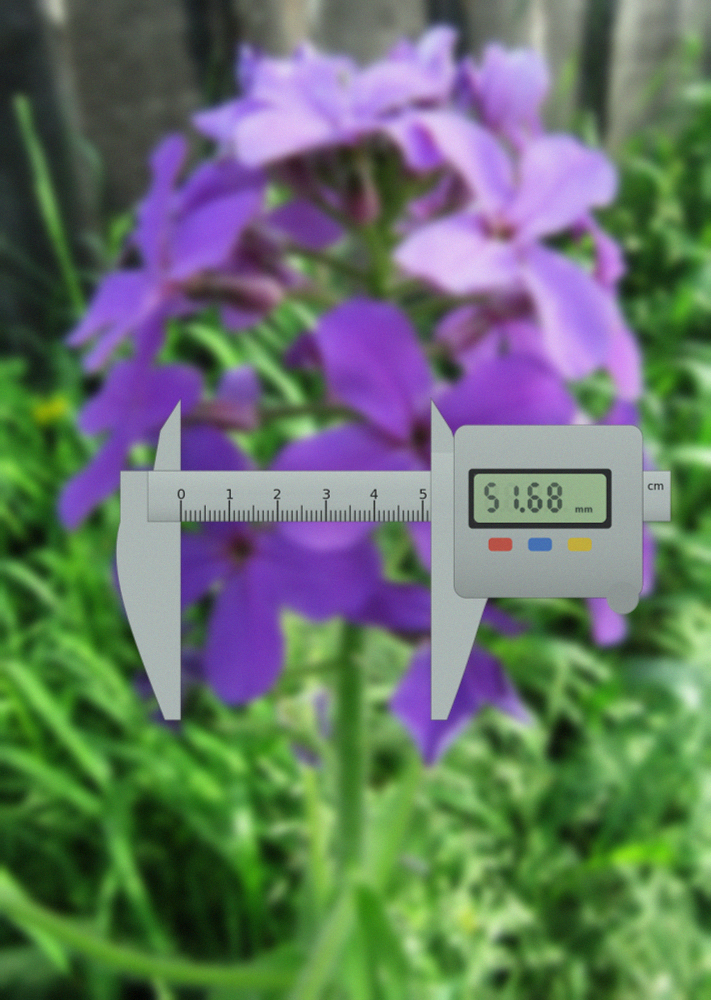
mm 51.68
